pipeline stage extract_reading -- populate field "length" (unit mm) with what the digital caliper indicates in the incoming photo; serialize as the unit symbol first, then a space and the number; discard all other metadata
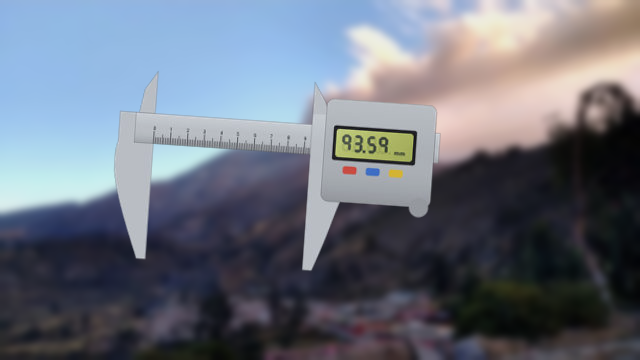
mm 93.59
